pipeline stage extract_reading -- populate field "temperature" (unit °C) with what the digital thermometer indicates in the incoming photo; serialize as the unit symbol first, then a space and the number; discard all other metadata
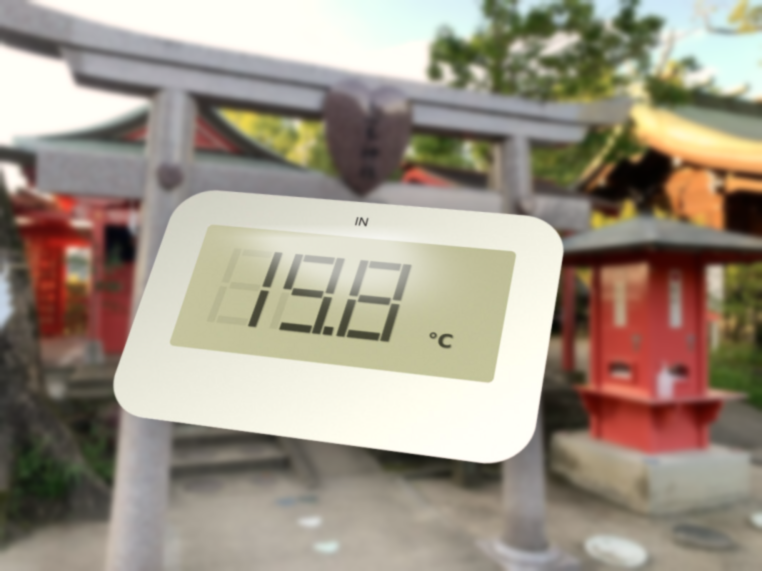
°C 19.8
